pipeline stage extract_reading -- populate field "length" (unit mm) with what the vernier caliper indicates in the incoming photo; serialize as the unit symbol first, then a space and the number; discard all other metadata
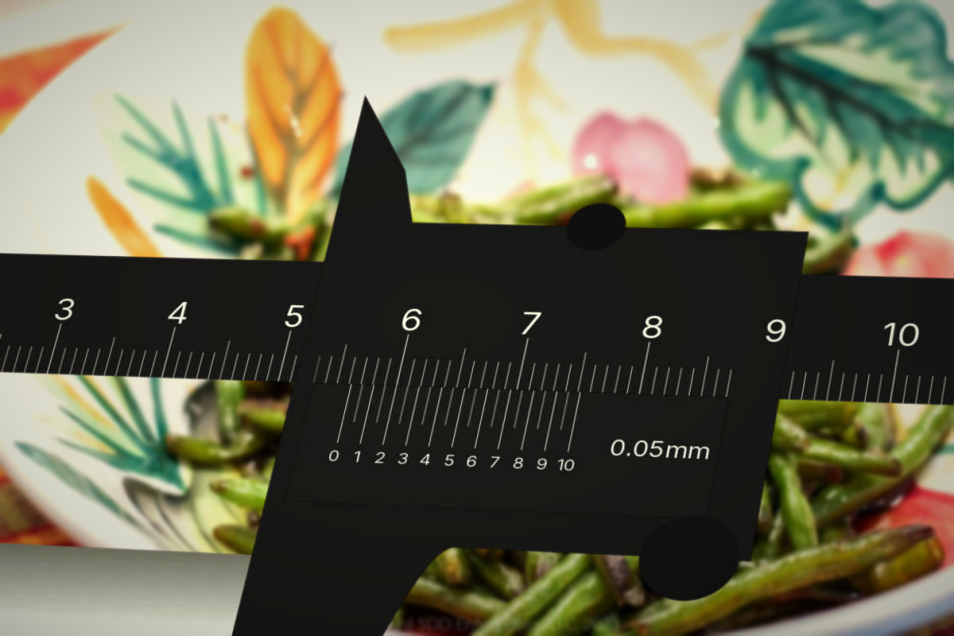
mm 56.2
